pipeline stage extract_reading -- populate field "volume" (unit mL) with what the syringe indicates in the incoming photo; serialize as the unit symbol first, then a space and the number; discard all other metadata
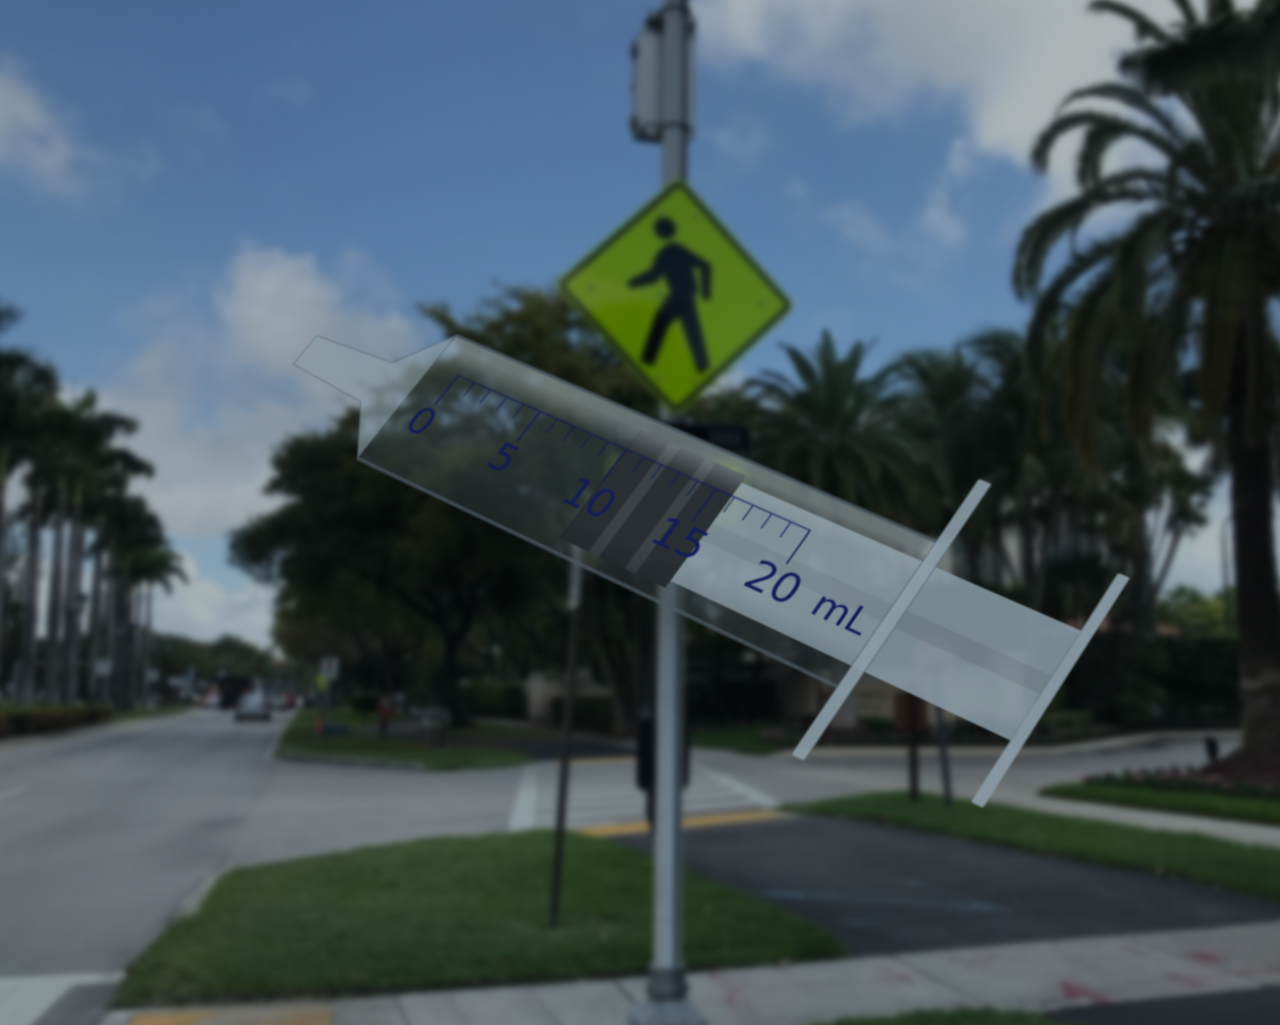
mL 10
